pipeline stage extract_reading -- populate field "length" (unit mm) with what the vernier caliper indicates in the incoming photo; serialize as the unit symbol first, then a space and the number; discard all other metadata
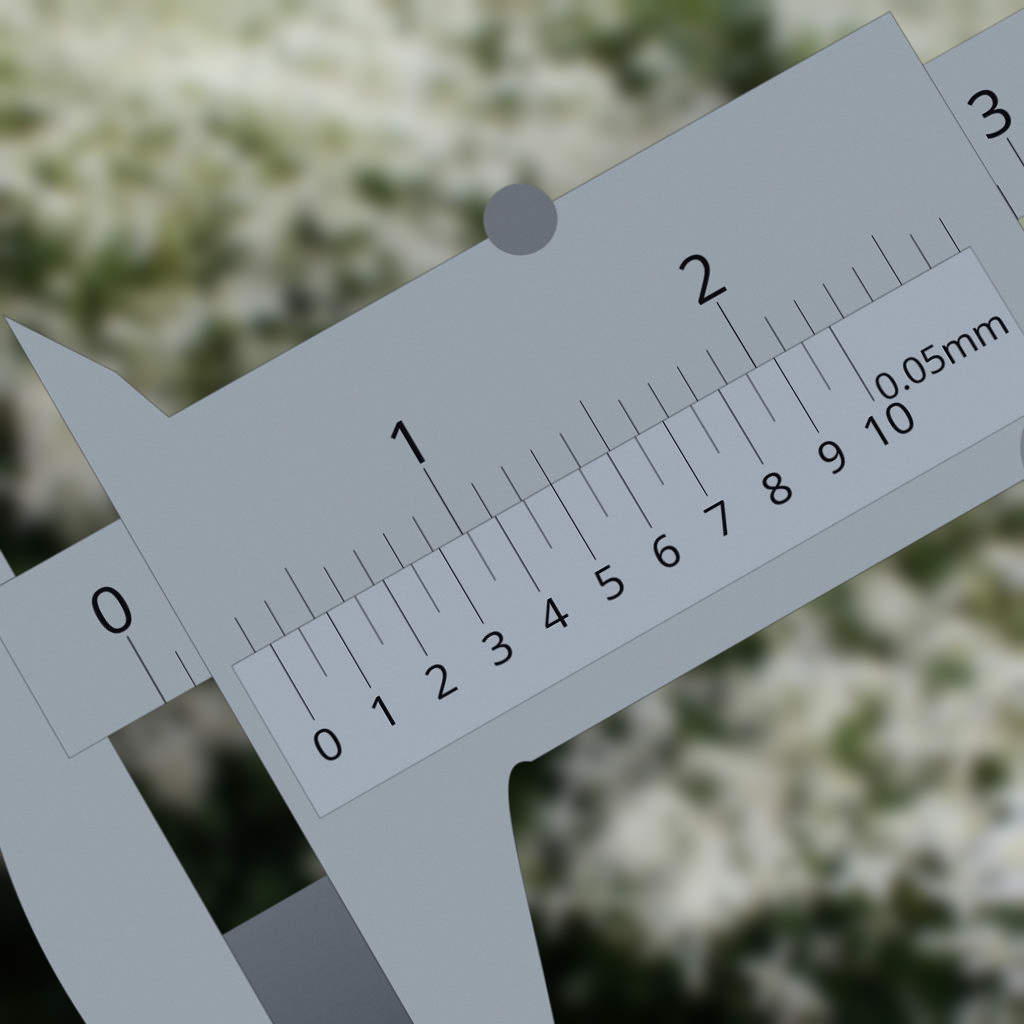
mm 3.50
